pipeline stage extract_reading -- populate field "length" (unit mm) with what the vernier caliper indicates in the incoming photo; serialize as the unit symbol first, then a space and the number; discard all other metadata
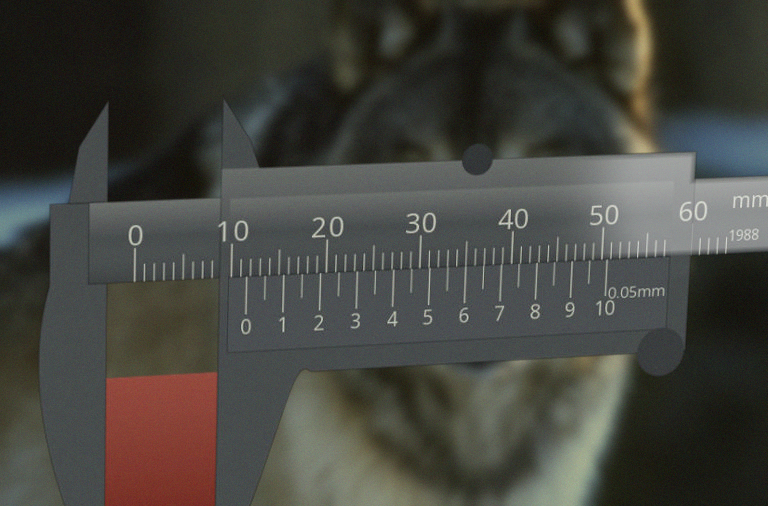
mm 11.6
